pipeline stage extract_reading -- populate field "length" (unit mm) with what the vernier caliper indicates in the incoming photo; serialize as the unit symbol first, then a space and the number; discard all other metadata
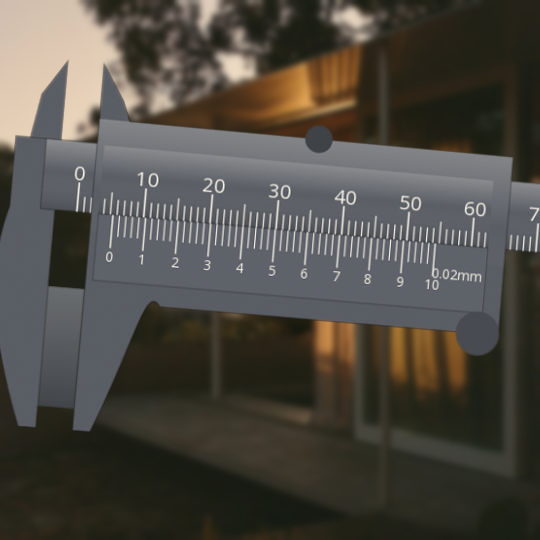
mm 5.4
